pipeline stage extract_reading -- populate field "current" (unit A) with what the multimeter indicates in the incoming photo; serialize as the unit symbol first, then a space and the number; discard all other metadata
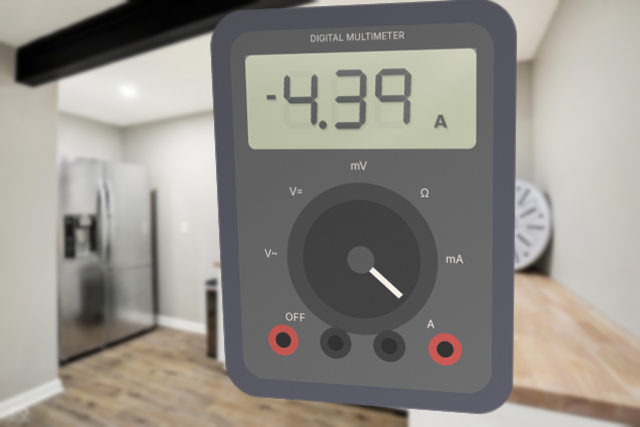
A -4.39
